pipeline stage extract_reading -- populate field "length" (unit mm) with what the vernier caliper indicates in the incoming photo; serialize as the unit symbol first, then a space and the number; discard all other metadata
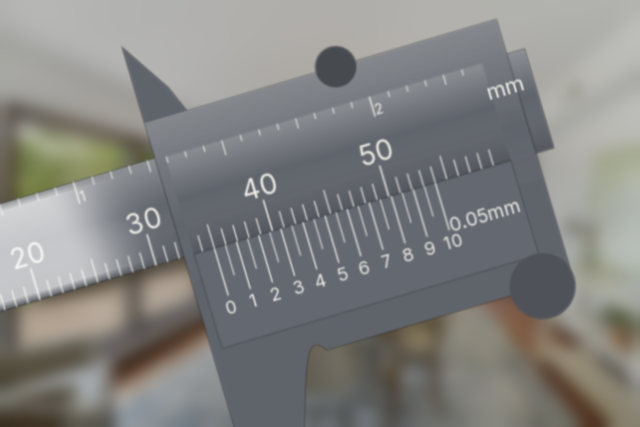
mm 35.0
